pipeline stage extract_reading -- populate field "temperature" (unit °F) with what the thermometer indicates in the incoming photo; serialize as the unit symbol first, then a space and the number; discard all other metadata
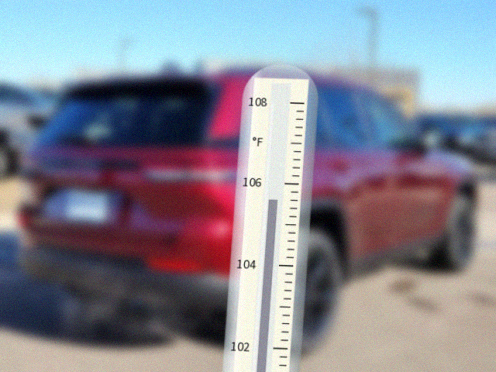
°F 105.6
